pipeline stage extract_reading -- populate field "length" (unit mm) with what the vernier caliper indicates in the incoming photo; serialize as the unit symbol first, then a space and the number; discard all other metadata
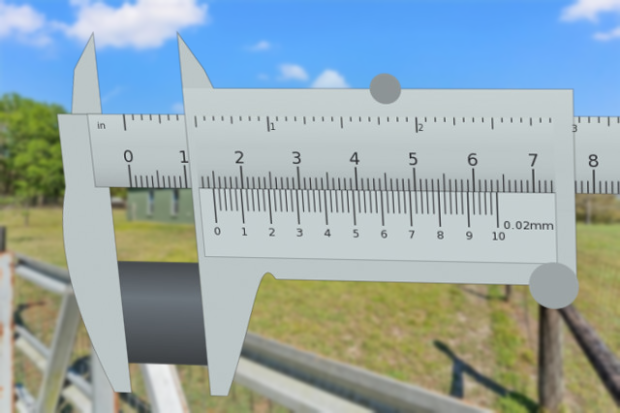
mm 14.8
